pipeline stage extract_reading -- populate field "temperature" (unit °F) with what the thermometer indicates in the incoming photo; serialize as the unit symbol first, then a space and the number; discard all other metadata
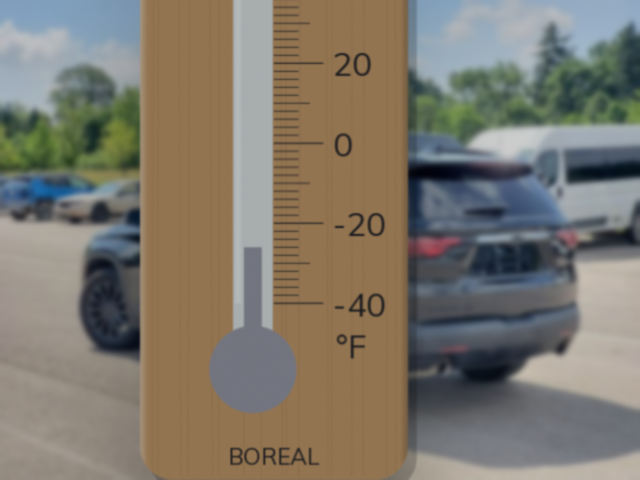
°F -26
